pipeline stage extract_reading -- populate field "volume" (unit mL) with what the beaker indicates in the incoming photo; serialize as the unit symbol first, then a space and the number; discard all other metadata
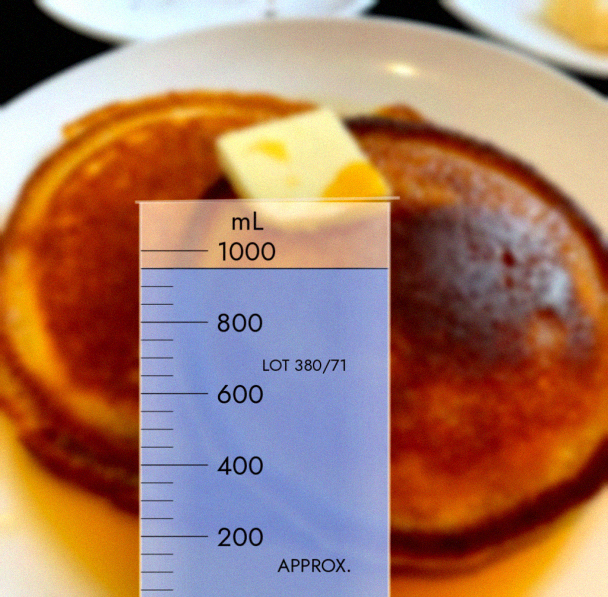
mL 950
